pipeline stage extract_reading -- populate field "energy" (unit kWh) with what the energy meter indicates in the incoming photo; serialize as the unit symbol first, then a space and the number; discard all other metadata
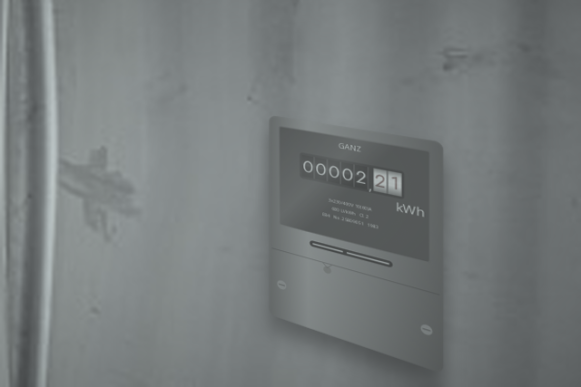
kWh 2.21
